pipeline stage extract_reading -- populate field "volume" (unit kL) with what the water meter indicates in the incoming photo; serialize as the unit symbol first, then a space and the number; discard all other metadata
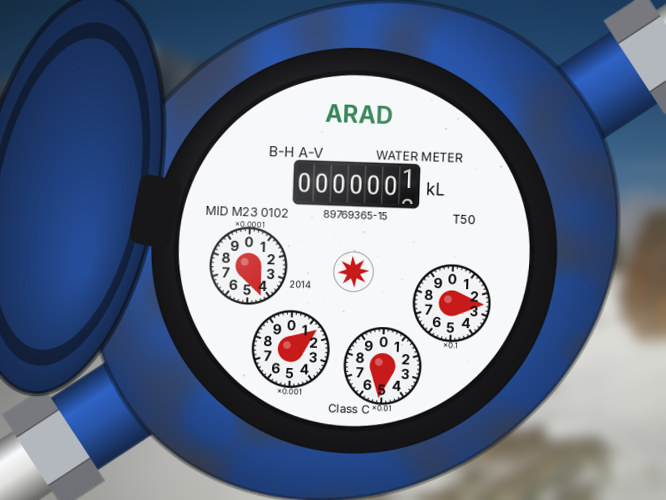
kL 1.2514
